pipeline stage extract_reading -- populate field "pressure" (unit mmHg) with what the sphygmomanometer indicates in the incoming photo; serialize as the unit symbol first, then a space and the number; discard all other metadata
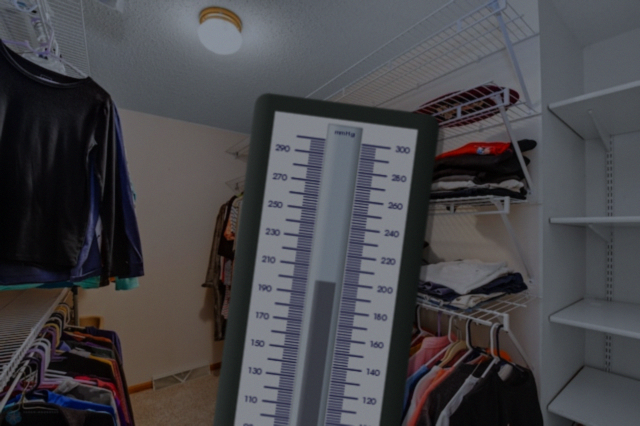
mmHg 200
